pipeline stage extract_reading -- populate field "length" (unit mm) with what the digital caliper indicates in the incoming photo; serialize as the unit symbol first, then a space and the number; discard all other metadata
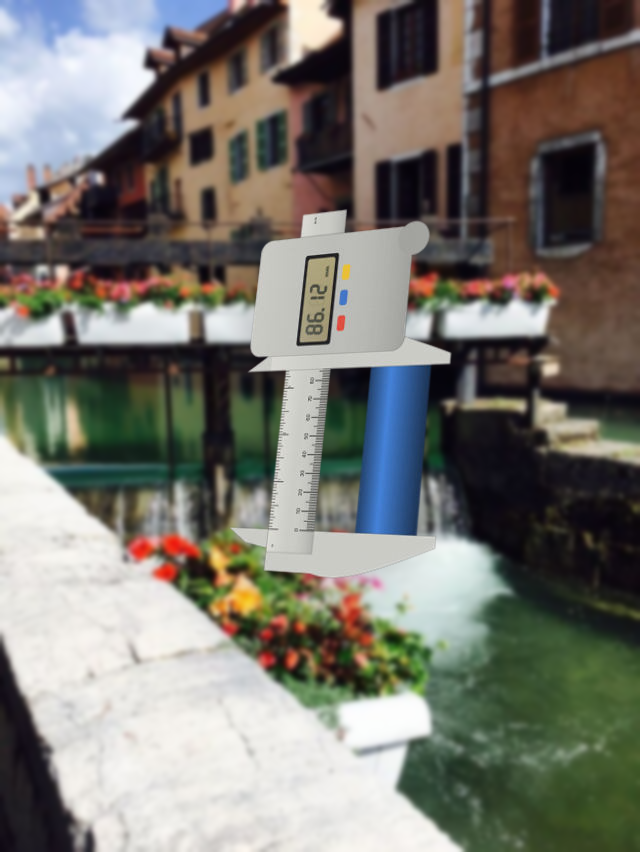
mm 86.12
